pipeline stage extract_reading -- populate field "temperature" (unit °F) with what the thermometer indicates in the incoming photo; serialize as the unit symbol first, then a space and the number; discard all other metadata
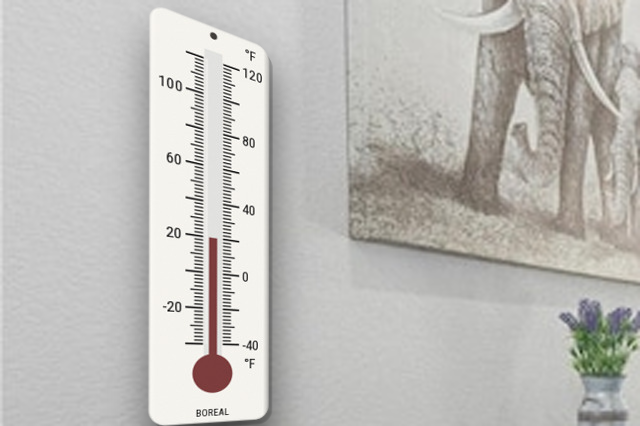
°F 20
